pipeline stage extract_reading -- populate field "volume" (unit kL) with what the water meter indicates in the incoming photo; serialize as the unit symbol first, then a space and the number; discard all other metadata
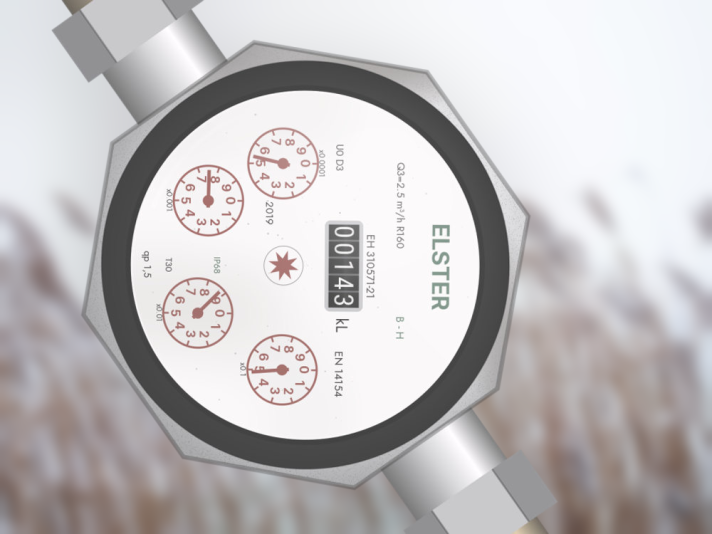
kL 143.4875
